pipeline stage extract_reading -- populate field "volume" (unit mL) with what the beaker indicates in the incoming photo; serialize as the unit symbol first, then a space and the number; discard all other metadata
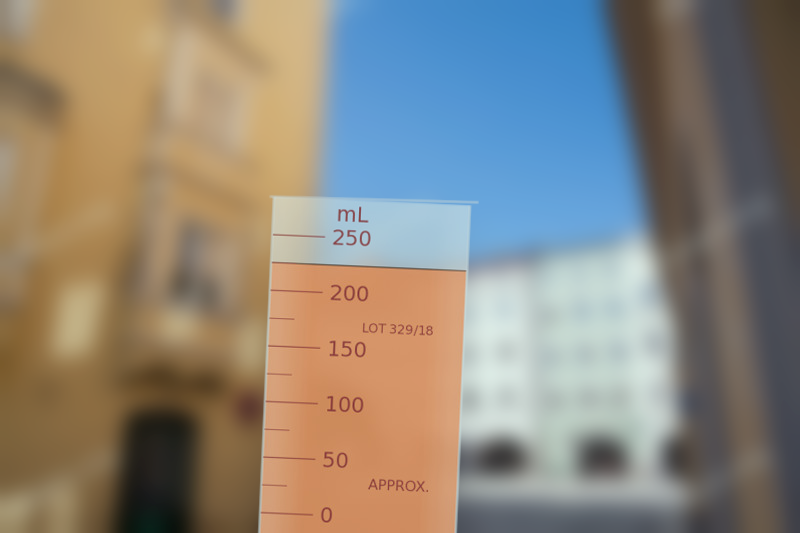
mL 225
